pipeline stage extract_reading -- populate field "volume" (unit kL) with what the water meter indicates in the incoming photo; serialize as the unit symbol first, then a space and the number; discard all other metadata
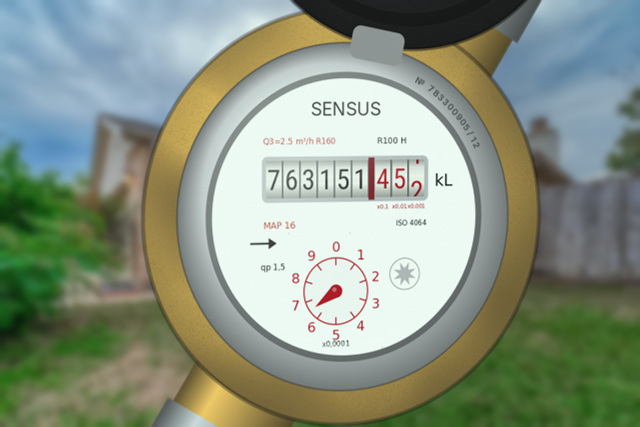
kL 763151.4516
